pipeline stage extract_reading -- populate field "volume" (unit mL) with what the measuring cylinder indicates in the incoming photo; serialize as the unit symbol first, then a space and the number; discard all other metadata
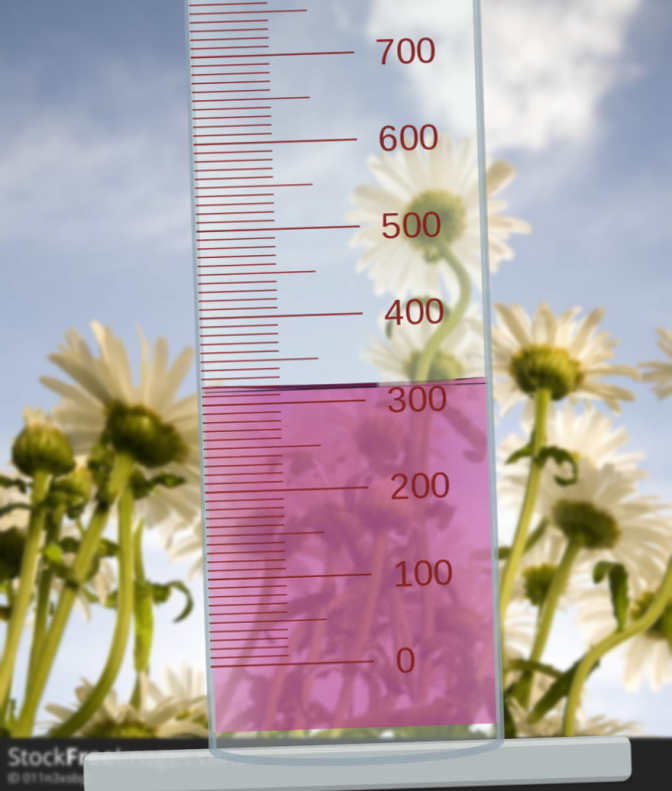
mL 315
